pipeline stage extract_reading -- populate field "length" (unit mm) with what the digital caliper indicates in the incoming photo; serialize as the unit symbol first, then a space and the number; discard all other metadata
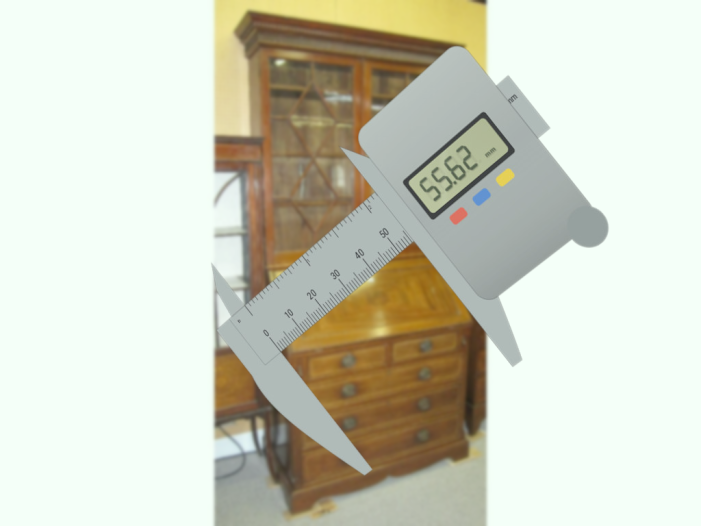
mm 55.62
